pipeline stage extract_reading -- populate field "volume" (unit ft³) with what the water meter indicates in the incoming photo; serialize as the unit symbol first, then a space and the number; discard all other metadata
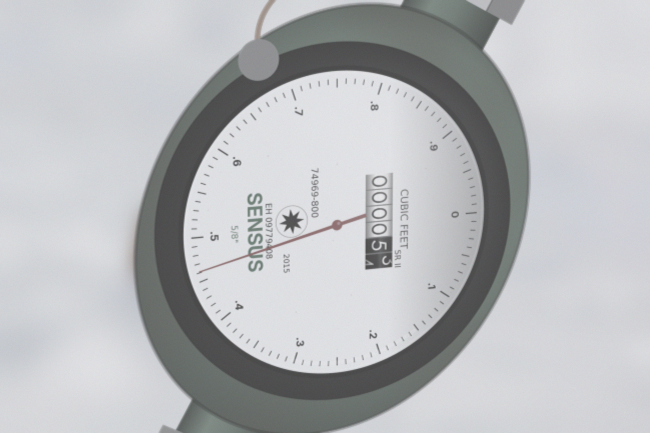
ft³ 53.46
